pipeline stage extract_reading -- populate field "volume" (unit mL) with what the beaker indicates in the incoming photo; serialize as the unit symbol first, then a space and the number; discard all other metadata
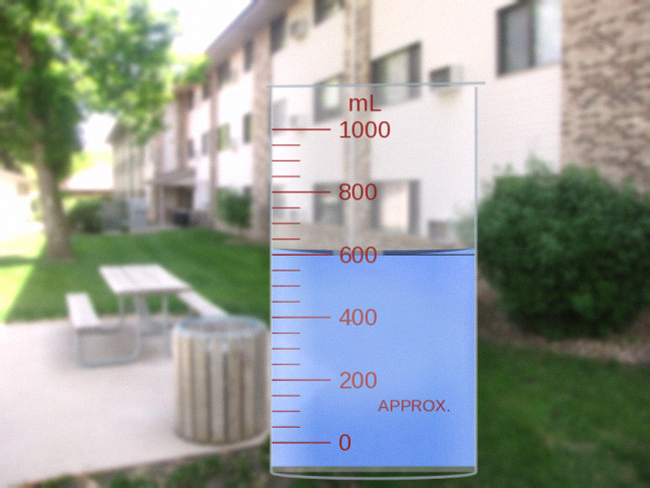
mL 600
